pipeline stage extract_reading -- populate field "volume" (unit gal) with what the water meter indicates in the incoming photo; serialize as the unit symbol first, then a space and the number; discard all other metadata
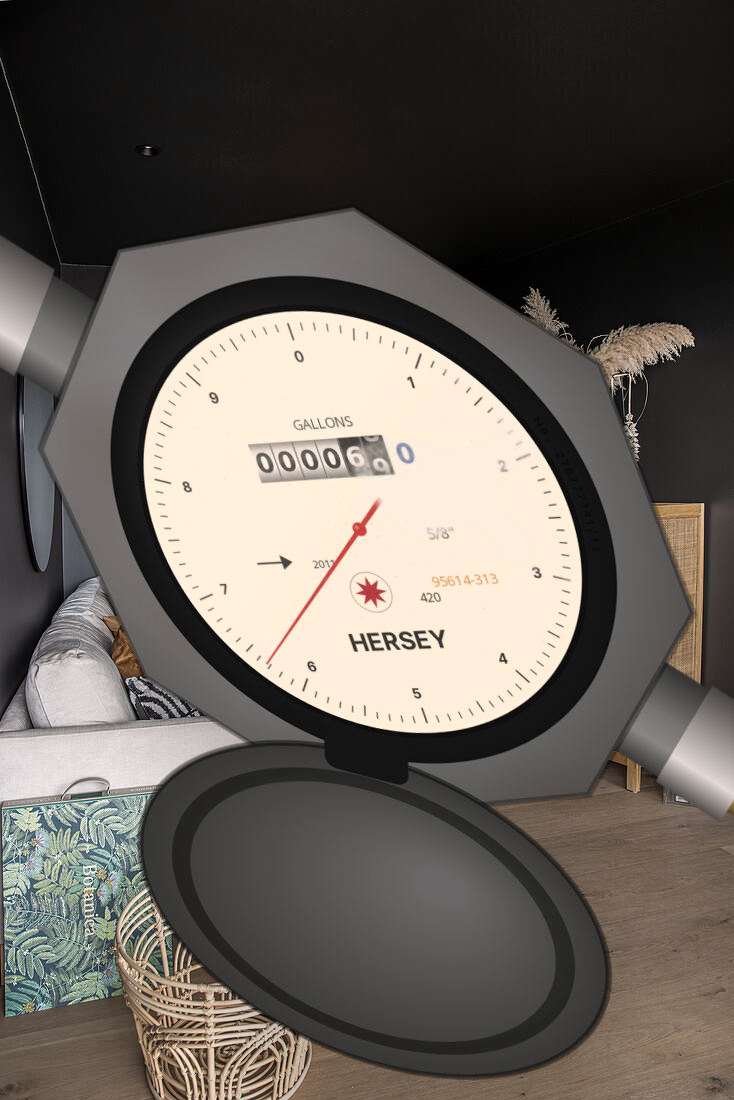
gal 686.3
